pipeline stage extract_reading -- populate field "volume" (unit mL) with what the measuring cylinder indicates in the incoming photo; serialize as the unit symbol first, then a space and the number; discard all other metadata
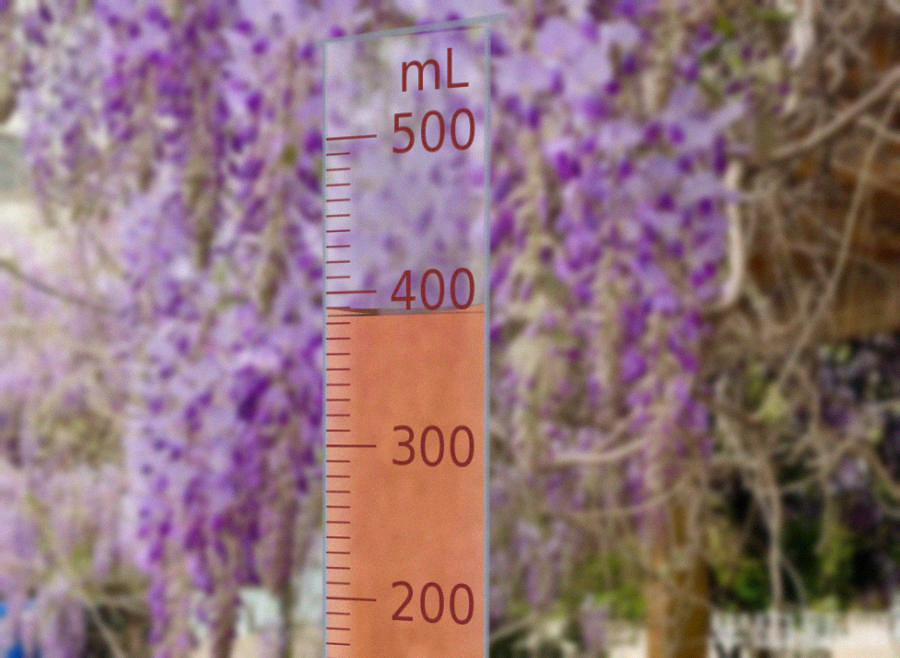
mL 385
